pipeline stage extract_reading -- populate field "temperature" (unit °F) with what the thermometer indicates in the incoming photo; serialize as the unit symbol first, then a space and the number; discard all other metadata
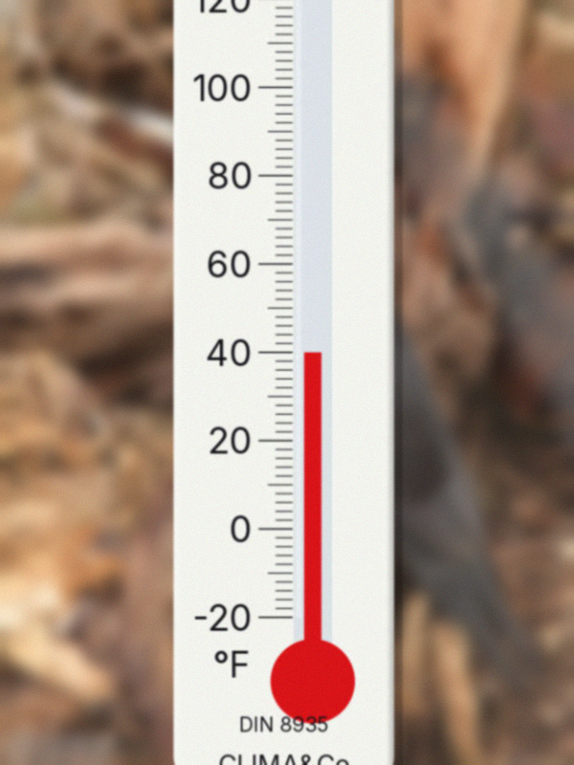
°F 40
